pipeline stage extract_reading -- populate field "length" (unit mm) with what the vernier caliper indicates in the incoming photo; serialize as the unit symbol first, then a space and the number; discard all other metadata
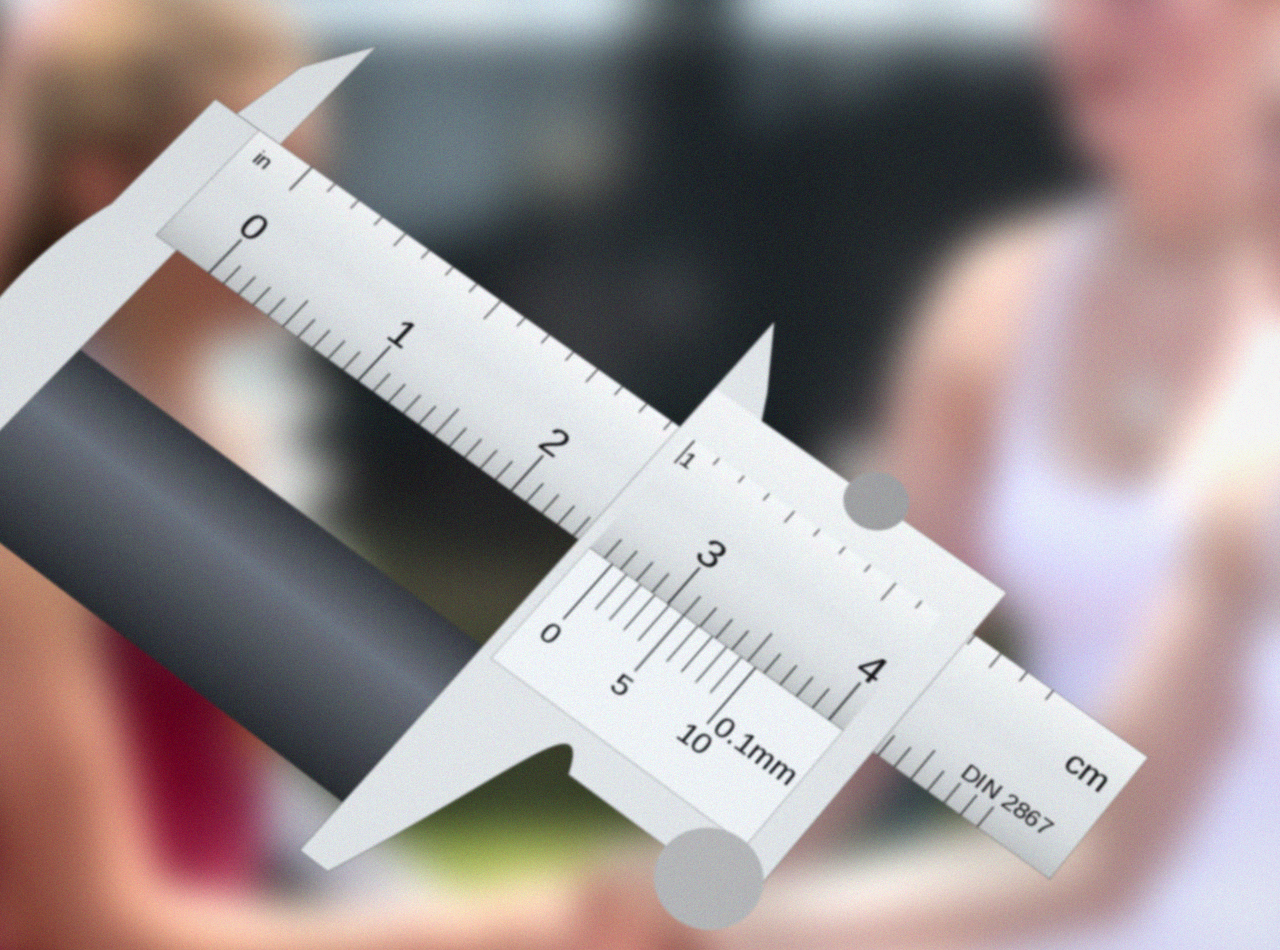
mm 26.5
